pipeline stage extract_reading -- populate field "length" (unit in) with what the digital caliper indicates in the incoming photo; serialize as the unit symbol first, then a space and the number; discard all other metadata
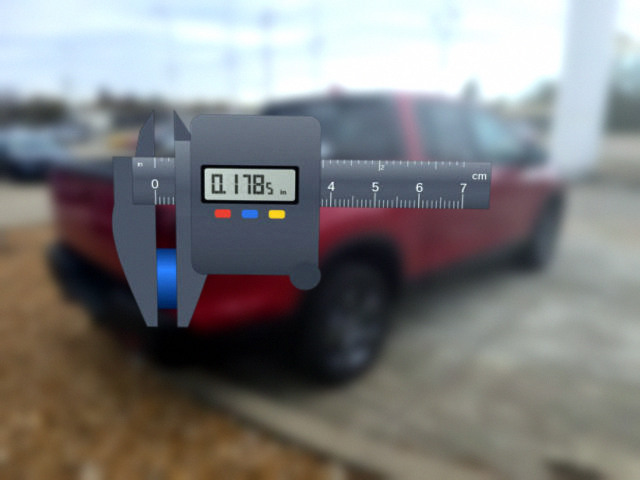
in 0.1785
